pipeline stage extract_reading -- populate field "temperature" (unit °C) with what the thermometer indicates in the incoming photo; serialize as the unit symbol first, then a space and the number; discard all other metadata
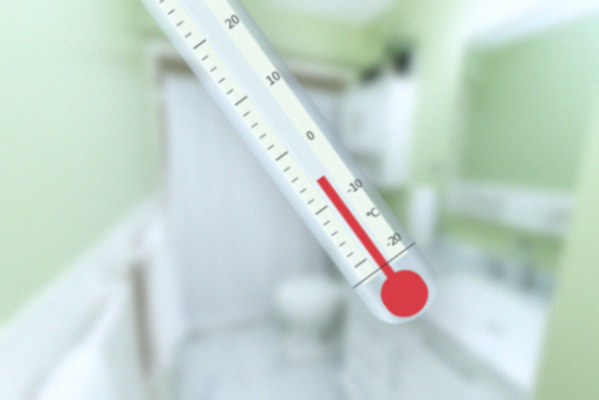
°C -6
